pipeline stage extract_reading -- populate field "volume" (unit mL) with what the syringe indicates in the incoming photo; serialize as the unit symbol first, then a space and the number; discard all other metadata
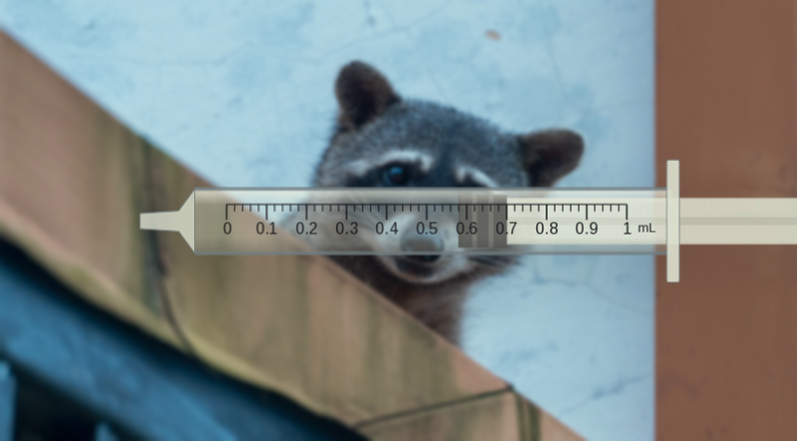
mL 0.58
